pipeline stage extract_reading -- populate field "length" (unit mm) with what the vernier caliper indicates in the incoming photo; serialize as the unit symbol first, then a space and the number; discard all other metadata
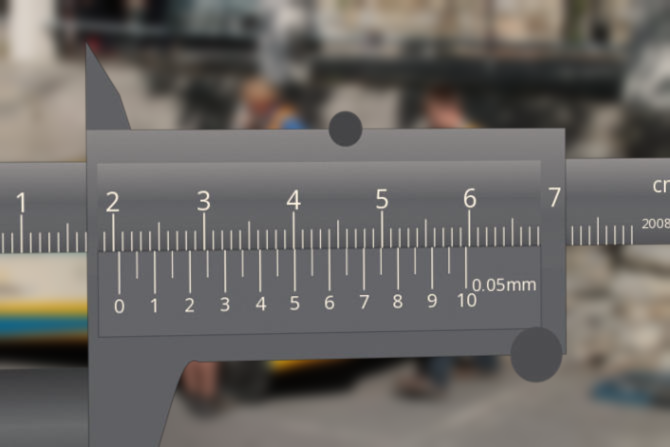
mm 20.6
